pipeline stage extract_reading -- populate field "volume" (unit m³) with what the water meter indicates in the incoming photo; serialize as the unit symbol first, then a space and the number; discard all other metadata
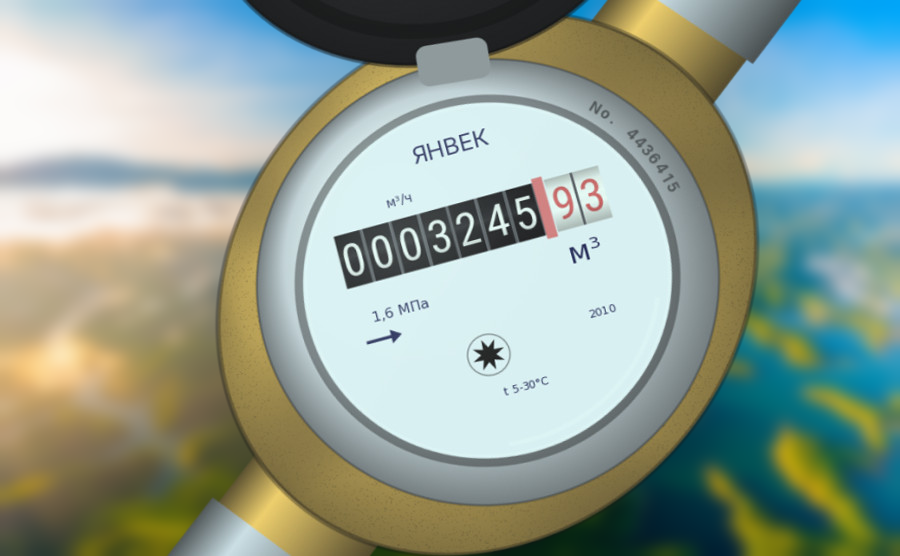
m³ 3245.93
